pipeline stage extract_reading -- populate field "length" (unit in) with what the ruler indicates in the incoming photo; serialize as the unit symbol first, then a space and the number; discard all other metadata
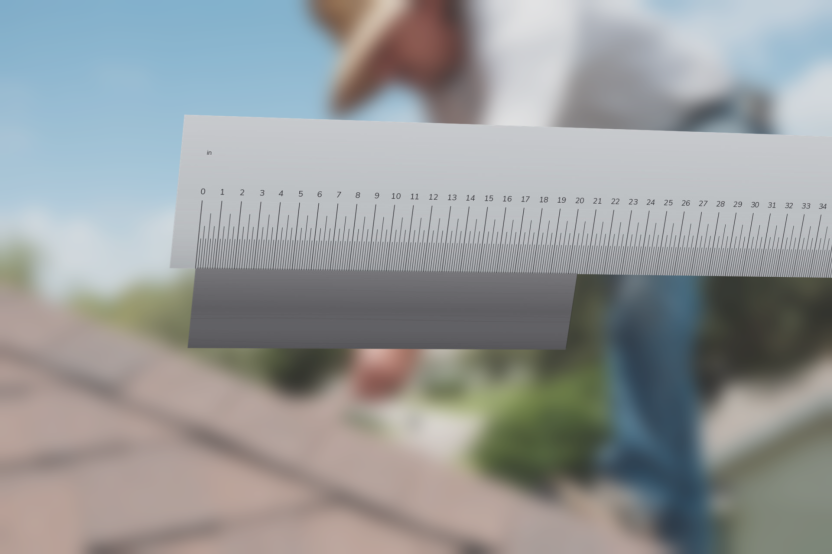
in 20.5
